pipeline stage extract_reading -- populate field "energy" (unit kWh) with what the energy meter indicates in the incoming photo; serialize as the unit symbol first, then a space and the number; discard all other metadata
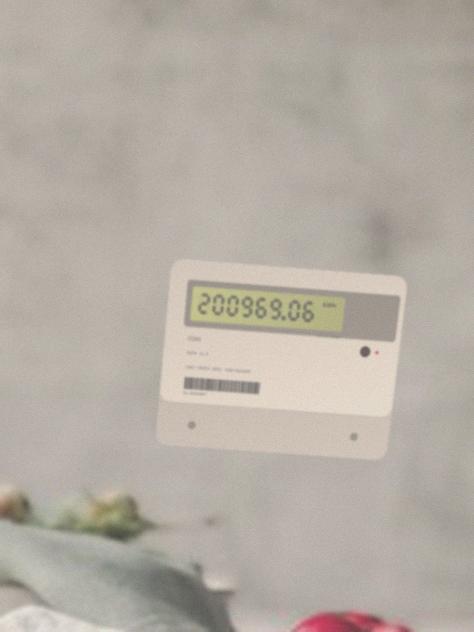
kWh 200969.06
